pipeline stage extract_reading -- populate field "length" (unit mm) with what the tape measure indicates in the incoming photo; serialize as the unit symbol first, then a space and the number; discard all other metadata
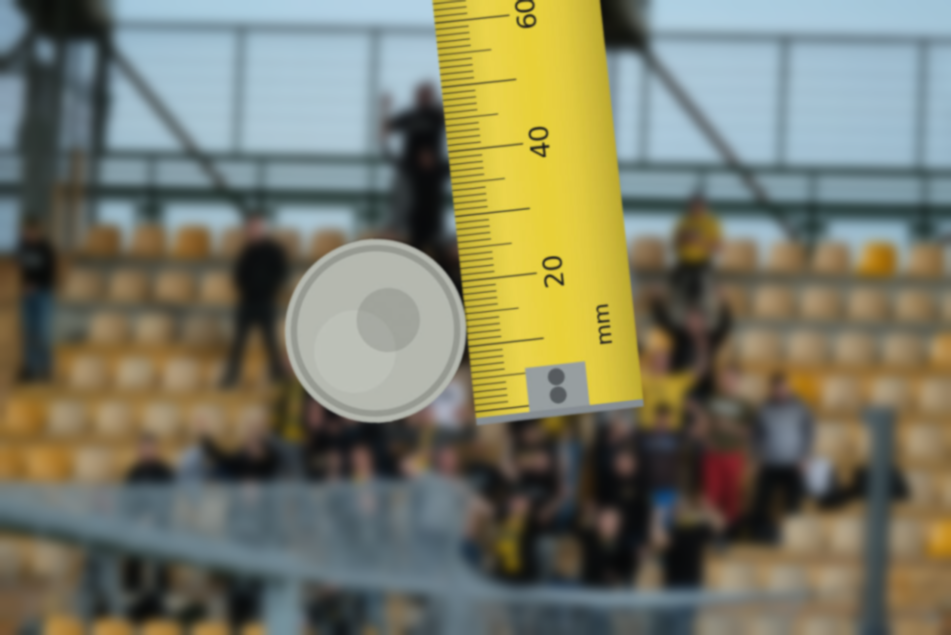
mm 28
